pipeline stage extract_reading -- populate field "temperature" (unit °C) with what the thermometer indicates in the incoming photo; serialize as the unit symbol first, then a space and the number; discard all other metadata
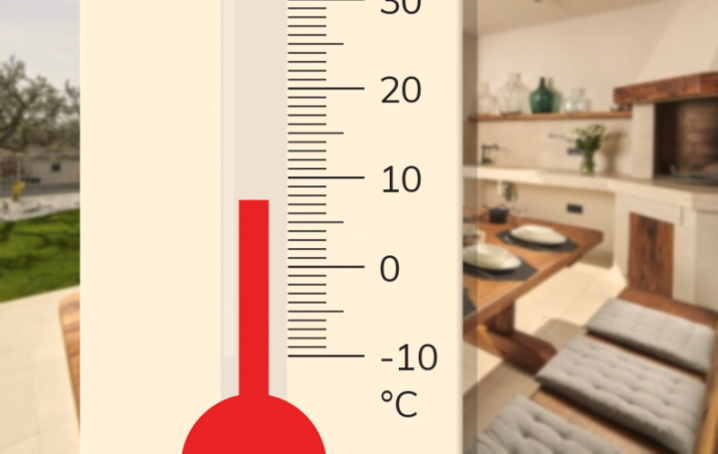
°C 7.5
